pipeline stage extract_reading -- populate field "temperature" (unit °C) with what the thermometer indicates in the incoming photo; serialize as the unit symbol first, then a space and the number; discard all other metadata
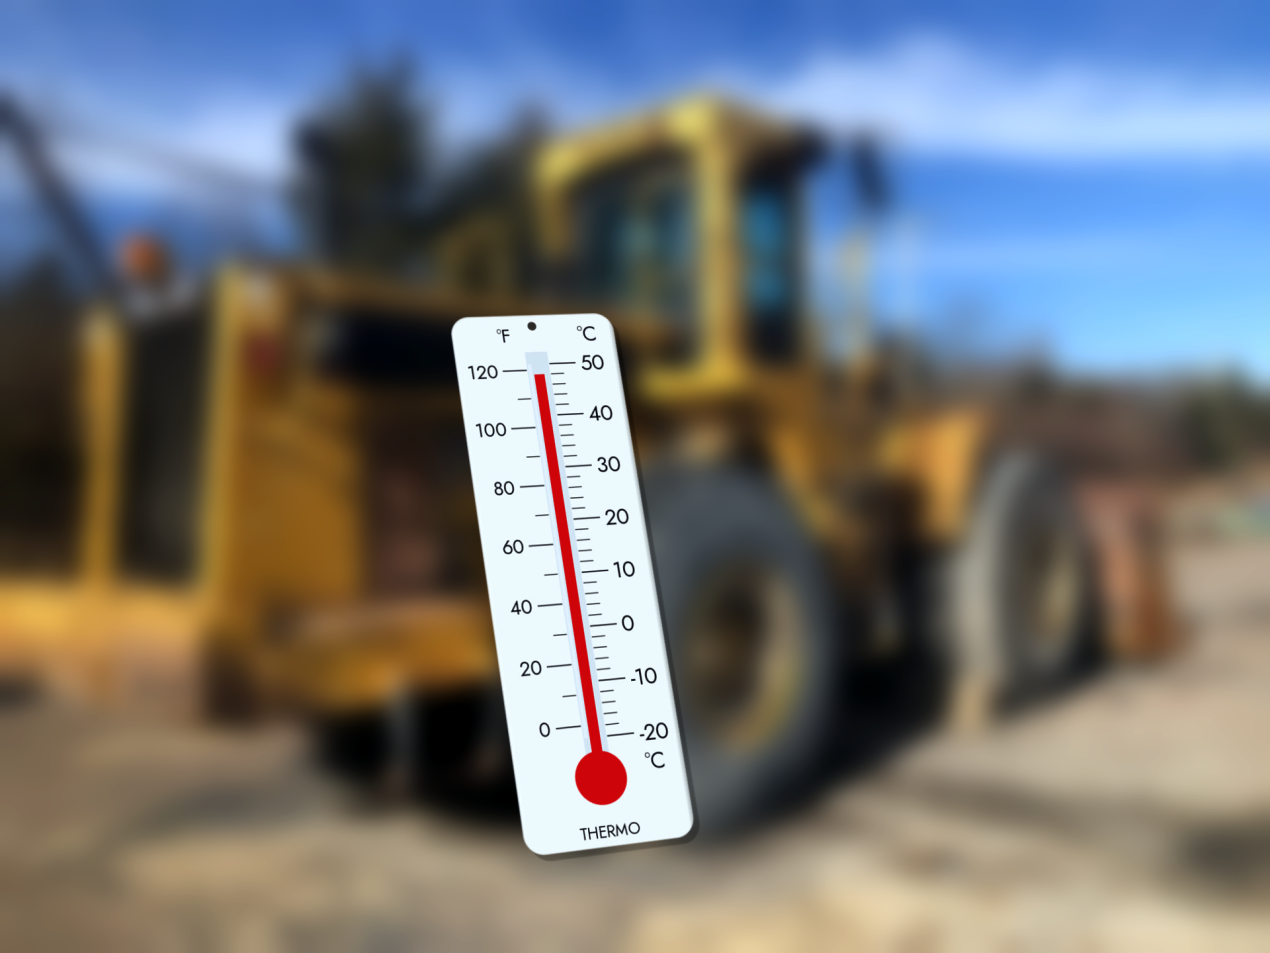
°C 48
